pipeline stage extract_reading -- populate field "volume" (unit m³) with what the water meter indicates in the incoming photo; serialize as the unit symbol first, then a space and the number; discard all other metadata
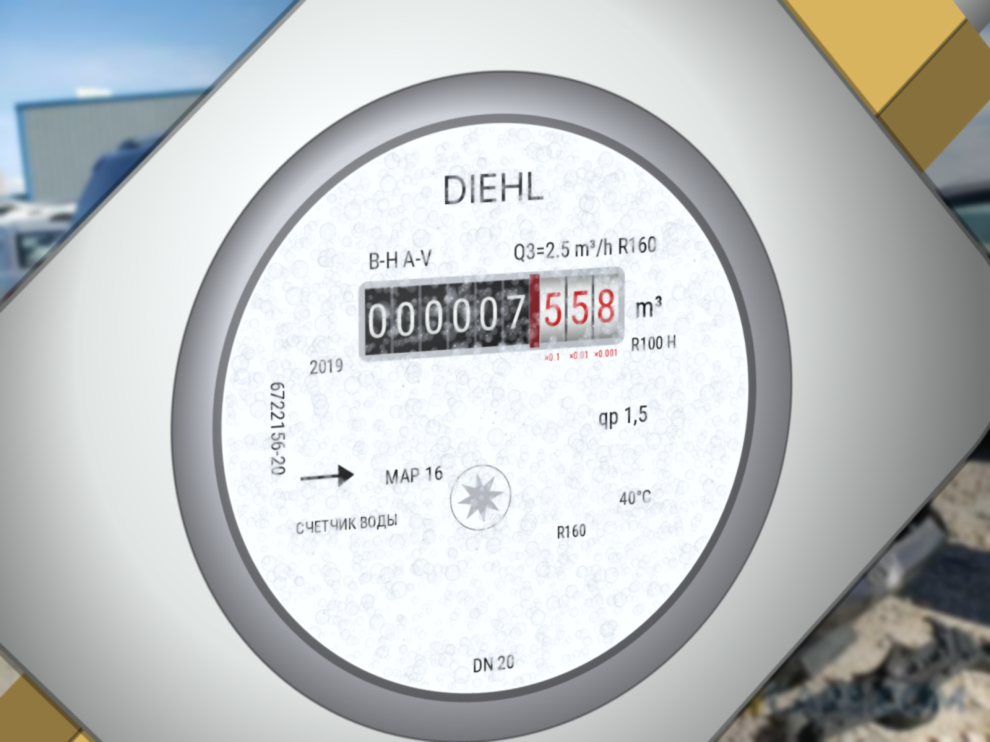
m³ 7.558
